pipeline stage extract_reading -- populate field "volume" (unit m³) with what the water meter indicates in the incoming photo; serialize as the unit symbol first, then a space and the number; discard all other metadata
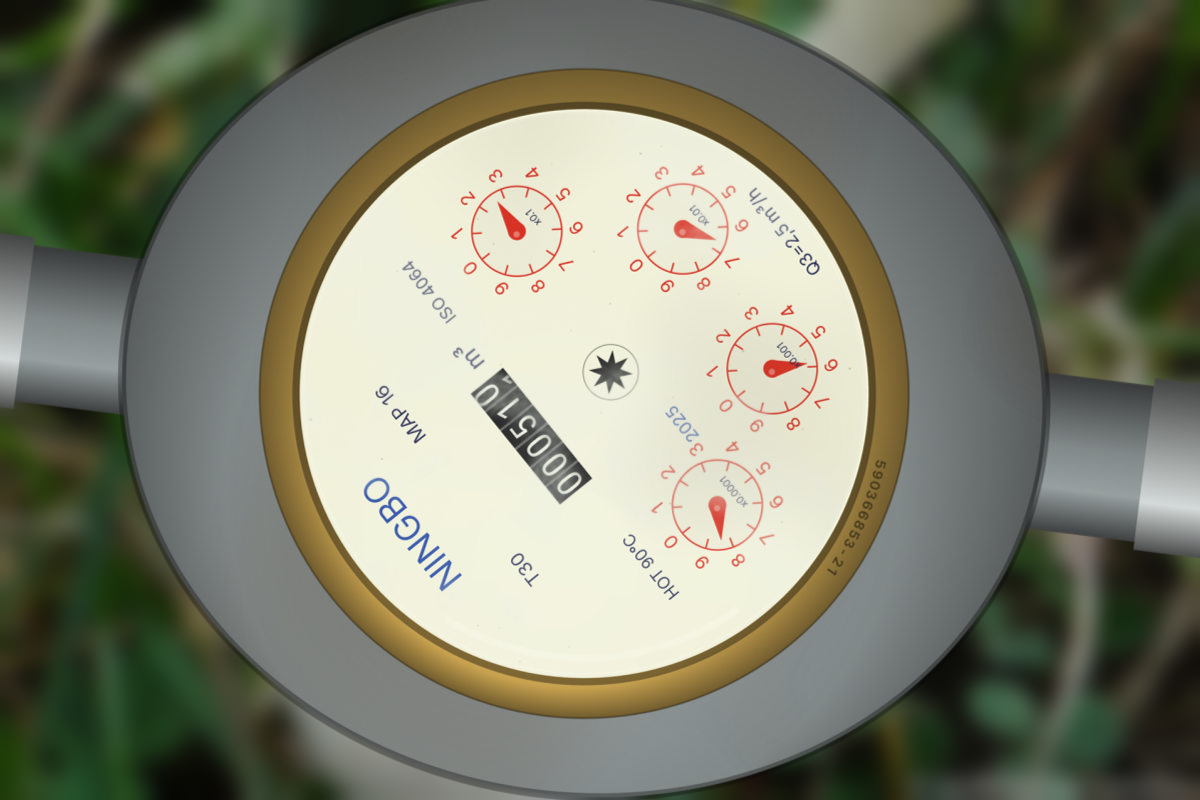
m³ 510.2658
